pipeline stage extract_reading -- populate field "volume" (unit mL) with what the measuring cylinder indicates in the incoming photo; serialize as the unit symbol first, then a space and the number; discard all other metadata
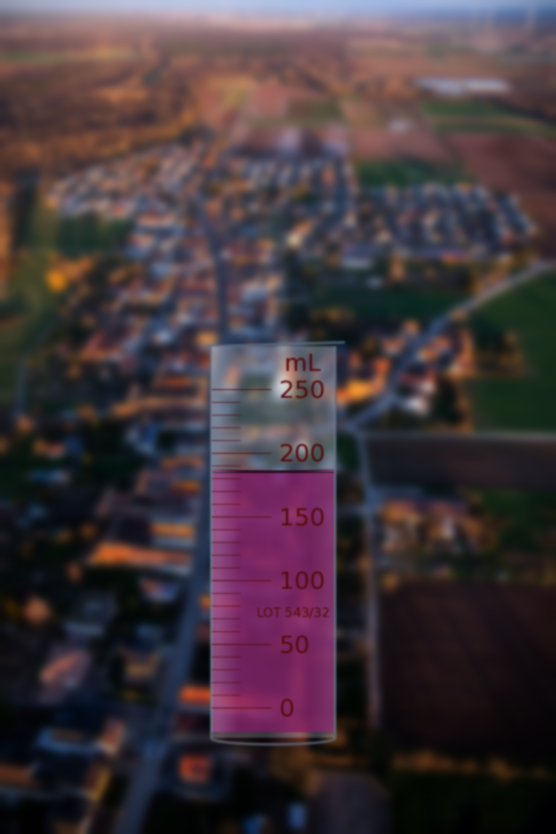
mL 185
